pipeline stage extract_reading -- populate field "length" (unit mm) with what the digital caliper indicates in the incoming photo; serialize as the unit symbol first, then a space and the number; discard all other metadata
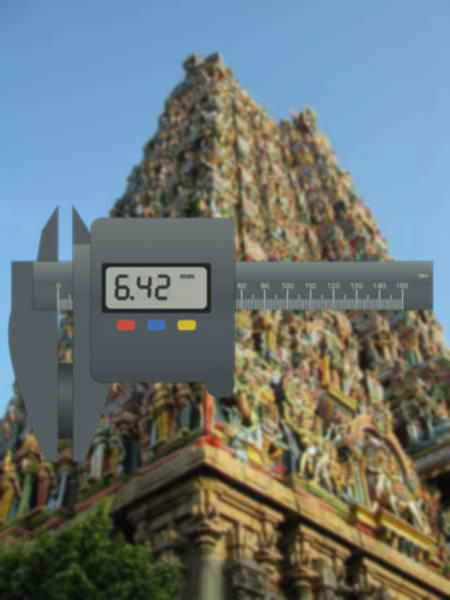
mm 6.42
